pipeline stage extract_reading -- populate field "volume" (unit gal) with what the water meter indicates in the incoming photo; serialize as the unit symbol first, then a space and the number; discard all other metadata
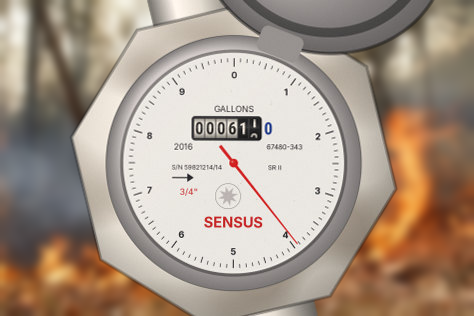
gal 6113.9
